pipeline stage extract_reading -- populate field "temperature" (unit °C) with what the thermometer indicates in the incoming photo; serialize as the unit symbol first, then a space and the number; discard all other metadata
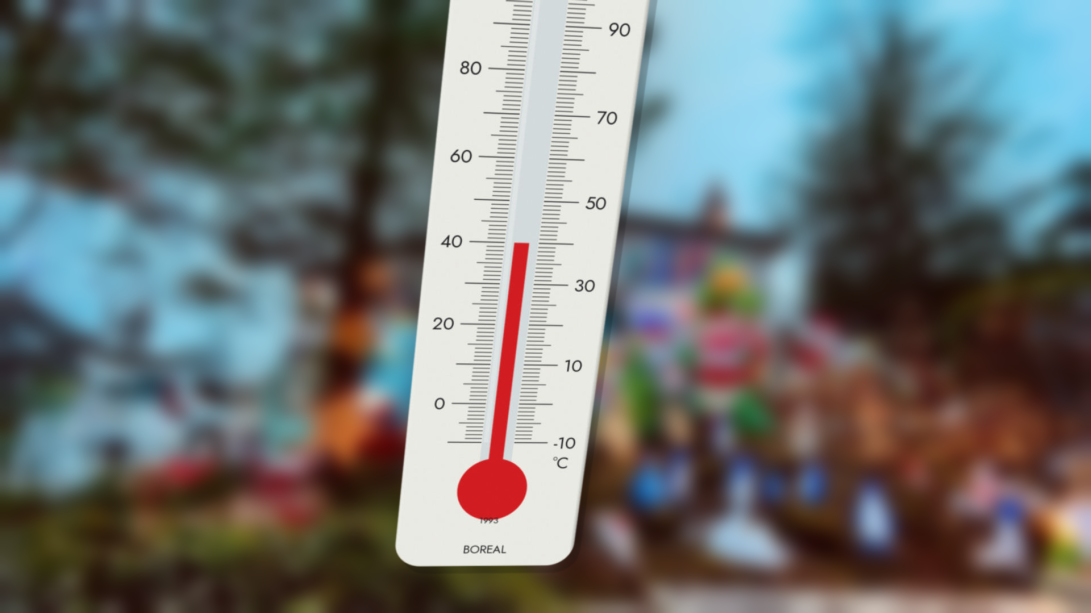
°C 40
